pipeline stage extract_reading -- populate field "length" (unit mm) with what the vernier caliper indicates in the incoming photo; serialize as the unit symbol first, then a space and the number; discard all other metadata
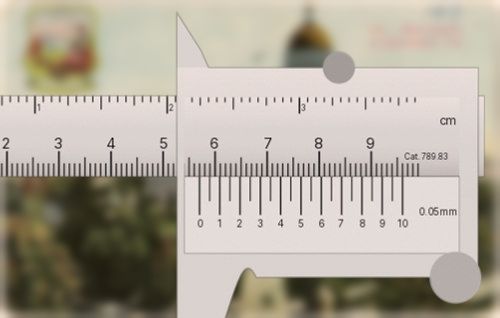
mm 57.0
